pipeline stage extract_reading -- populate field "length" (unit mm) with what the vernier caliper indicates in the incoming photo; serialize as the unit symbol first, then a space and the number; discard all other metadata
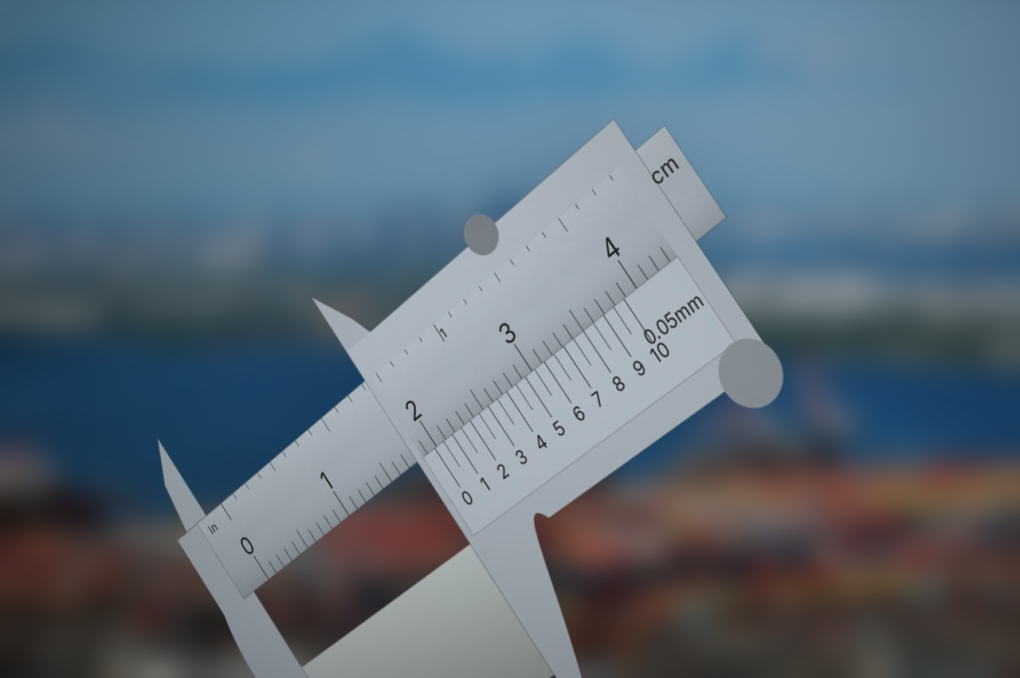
mm 19.8
